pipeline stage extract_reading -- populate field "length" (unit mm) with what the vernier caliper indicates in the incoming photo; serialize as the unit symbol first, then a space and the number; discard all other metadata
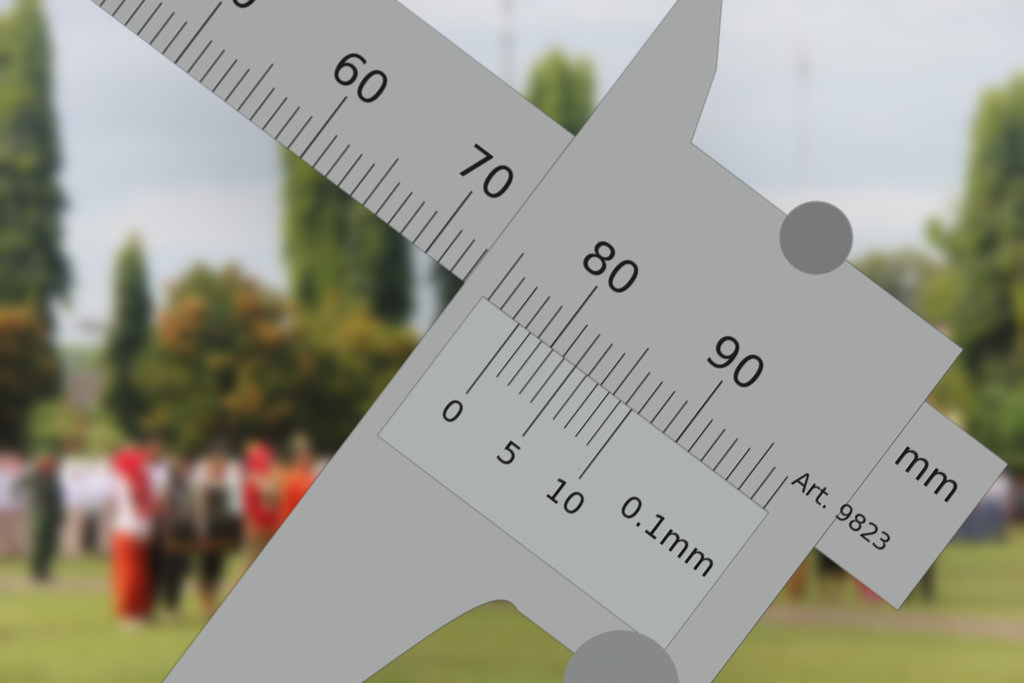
mm 77.5
